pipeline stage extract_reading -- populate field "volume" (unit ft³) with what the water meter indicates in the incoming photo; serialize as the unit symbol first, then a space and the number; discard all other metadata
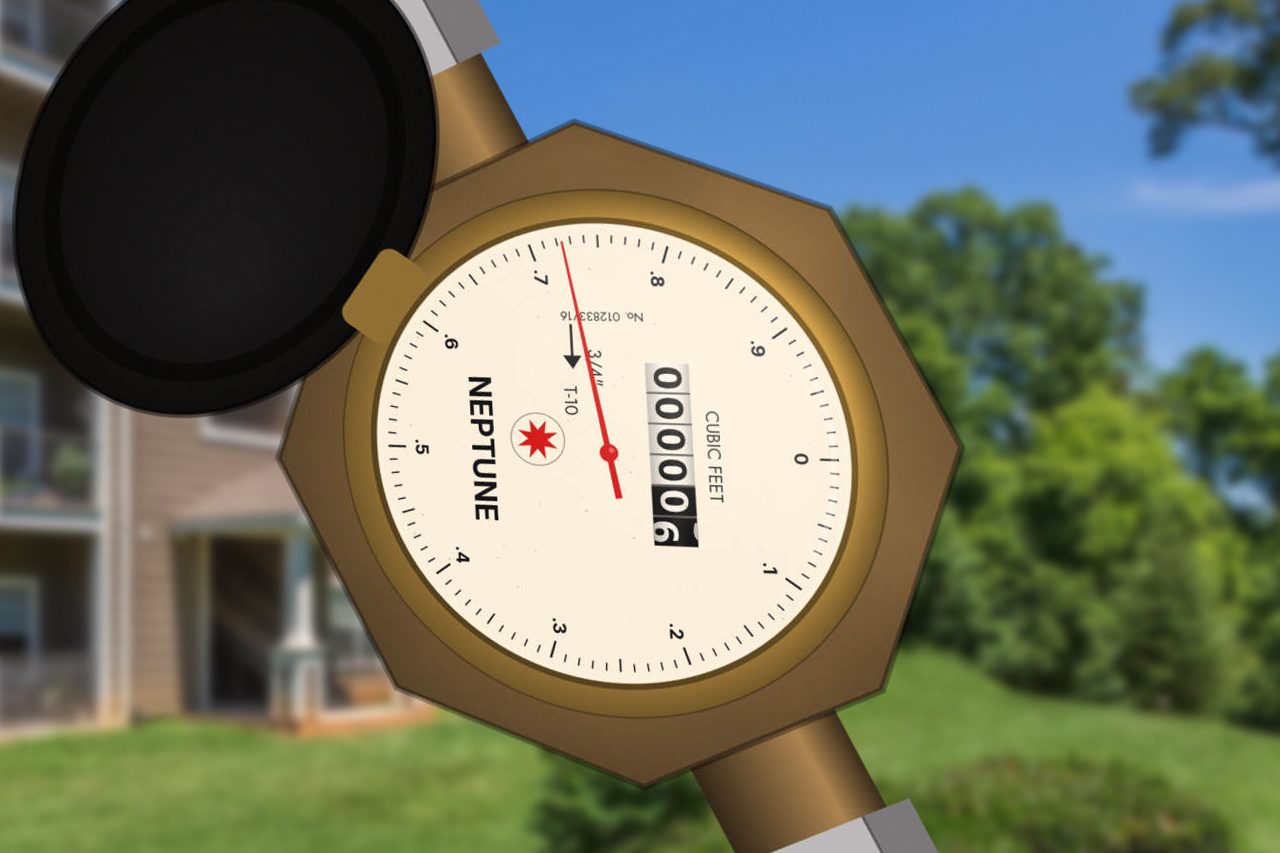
ft³ 5.72
